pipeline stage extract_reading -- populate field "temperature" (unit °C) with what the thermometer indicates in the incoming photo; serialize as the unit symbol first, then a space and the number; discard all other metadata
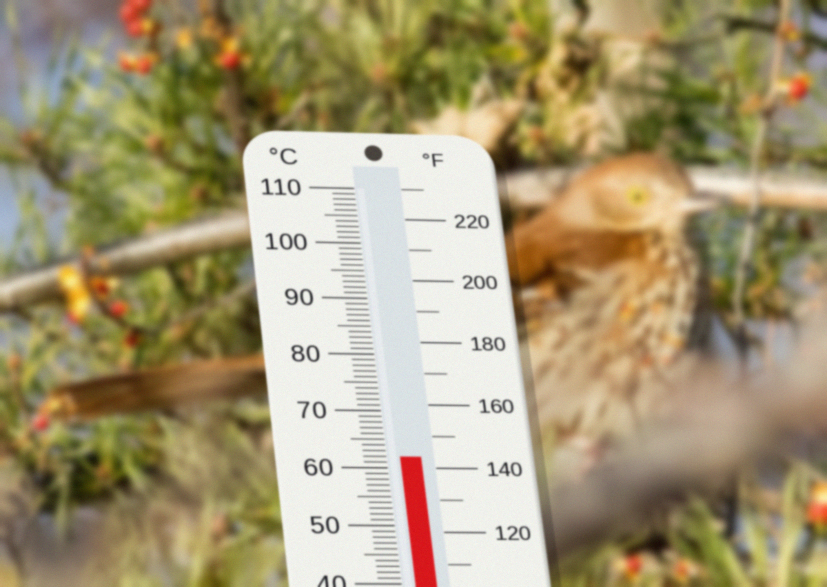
°C 62
